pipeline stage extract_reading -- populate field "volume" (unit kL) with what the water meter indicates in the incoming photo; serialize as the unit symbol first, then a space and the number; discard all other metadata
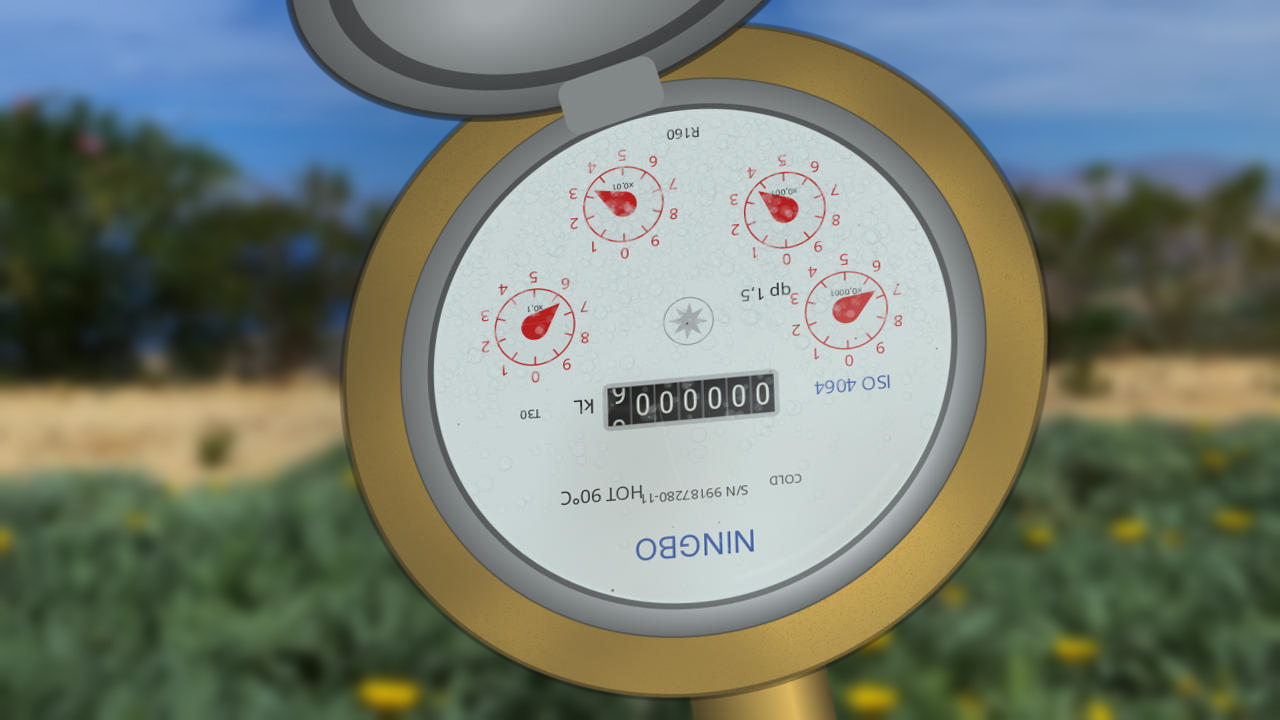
kL 5.6336
